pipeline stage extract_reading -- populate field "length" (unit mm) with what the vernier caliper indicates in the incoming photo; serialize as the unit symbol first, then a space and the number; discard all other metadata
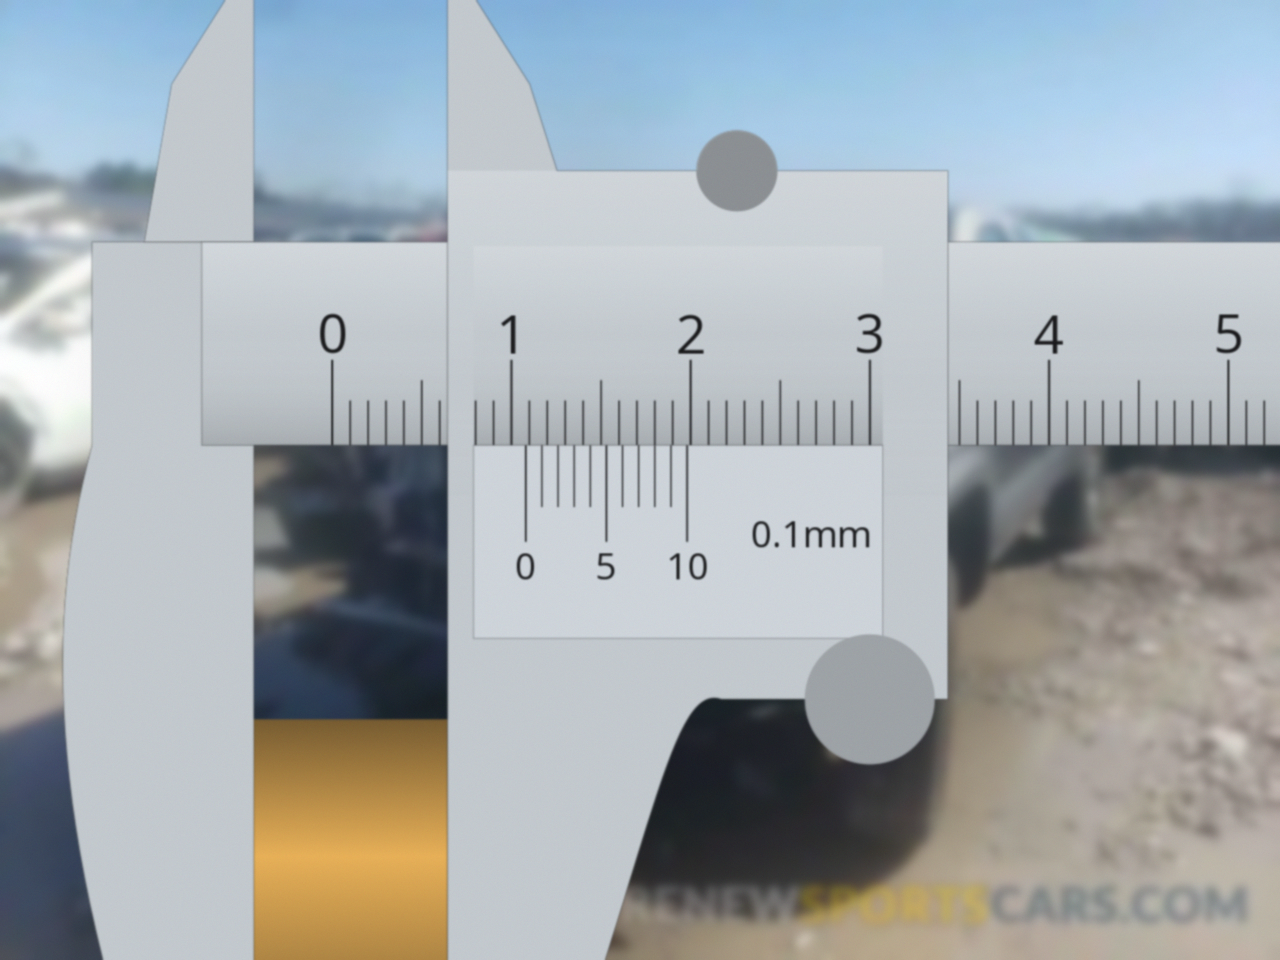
mm 10.8
